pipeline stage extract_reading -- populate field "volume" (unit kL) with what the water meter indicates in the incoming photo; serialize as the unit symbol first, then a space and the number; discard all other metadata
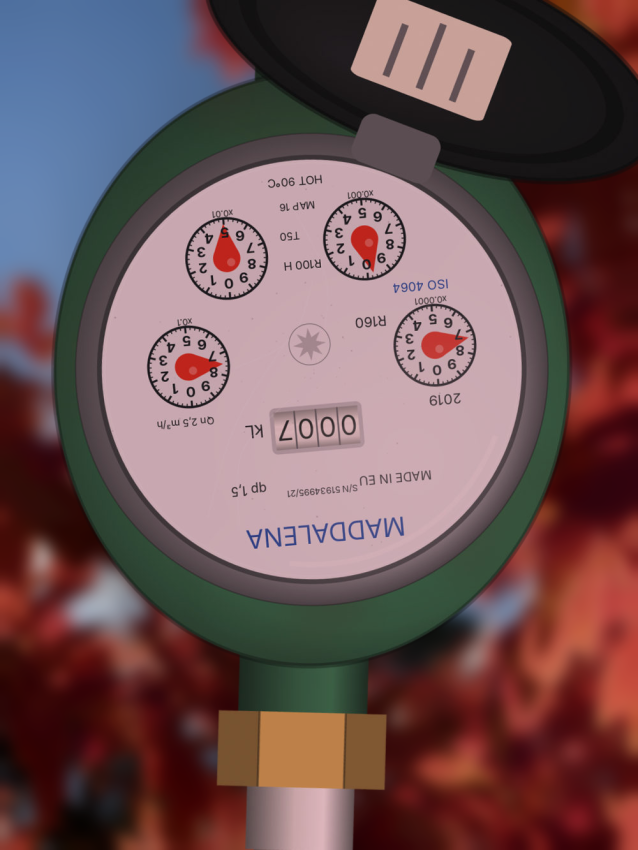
kL 7.7497
